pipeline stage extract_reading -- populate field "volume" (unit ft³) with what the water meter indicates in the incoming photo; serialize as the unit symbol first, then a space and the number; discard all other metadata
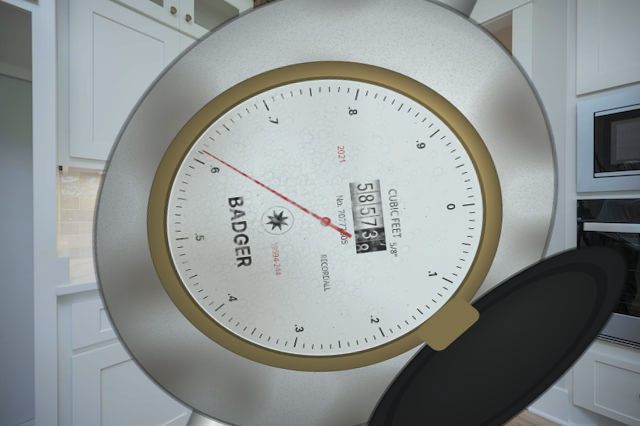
ft³ 585737.61
